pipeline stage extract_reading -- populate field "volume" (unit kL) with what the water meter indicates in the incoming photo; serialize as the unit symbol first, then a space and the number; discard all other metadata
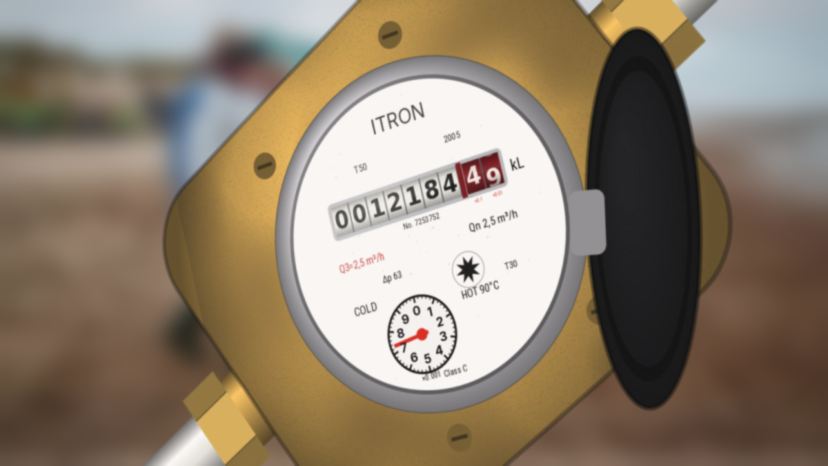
kL 12184.487
